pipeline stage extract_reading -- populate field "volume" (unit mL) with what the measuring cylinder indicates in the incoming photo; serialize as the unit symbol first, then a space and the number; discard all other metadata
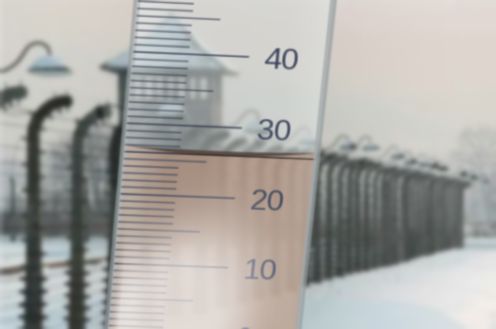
mL 26
